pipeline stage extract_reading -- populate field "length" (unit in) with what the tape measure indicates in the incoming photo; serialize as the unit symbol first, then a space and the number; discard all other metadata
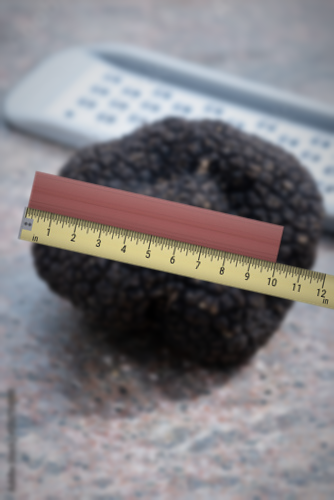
in 10
